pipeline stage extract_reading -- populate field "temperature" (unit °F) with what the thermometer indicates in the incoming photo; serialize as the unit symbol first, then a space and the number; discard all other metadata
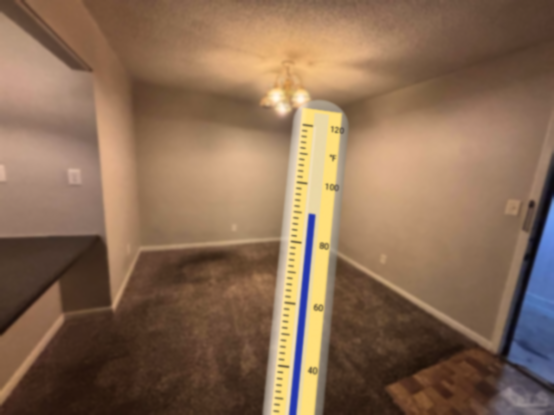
°F 90
